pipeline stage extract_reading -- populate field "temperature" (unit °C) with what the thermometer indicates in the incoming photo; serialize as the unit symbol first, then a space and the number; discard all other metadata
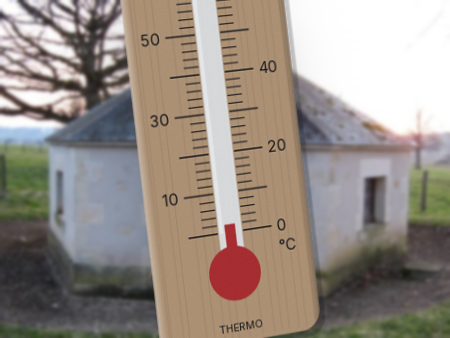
°C 2
